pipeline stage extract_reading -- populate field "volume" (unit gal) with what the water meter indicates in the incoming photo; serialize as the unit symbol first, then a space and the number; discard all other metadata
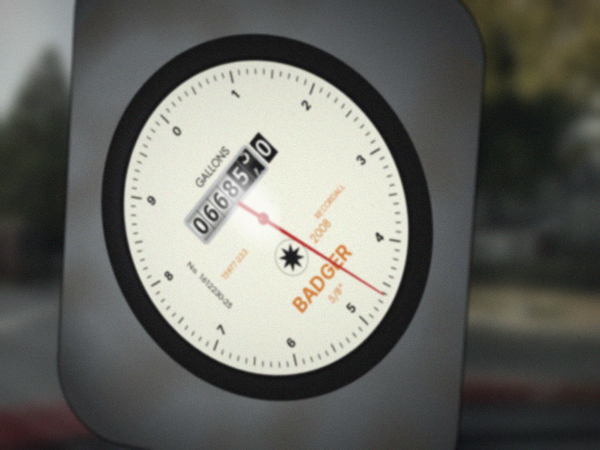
gal 668534.6
